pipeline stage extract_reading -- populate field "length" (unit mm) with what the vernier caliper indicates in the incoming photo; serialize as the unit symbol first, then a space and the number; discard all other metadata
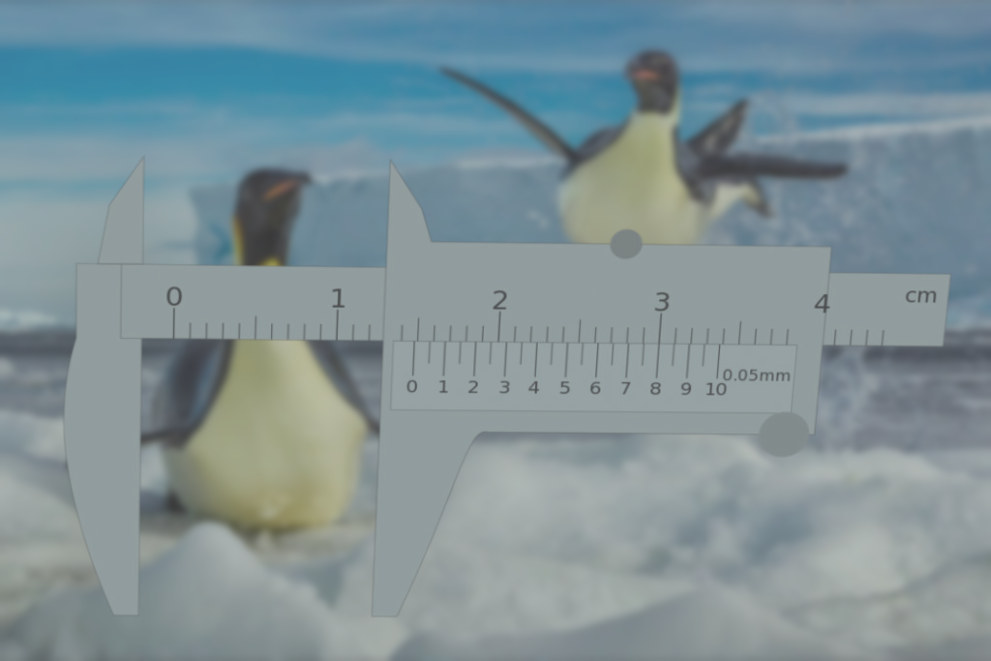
mm 14.8
